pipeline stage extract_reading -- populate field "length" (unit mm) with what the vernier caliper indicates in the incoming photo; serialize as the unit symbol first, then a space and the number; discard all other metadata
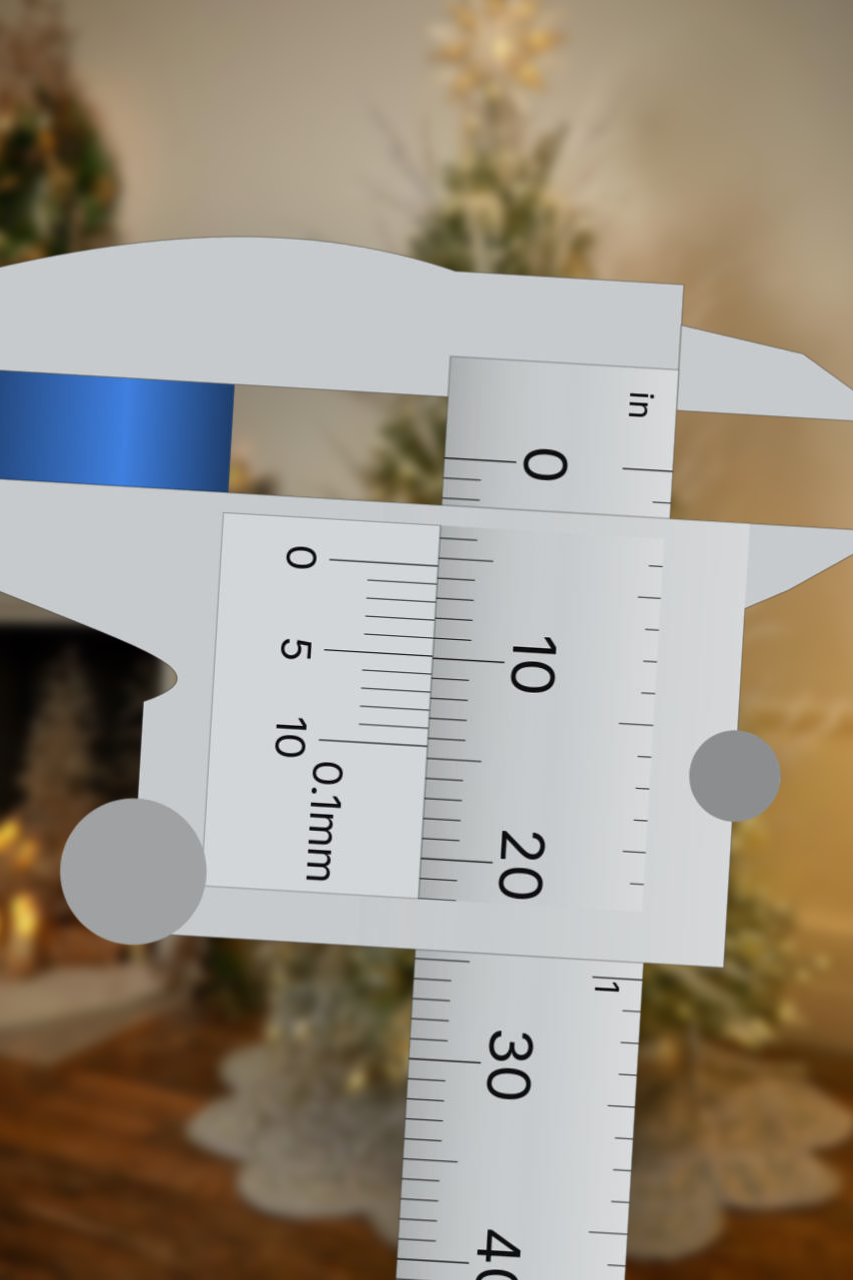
mm 5.4
